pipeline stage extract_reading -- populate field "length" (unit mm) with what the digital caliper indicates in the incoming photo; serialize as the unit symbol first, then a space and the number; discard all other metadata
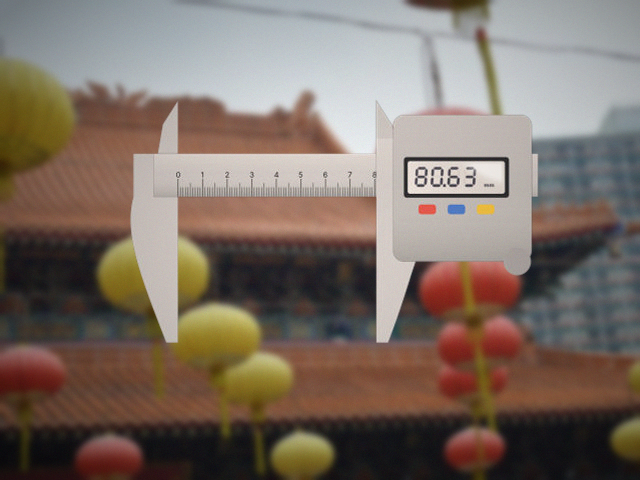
mm 80.63
